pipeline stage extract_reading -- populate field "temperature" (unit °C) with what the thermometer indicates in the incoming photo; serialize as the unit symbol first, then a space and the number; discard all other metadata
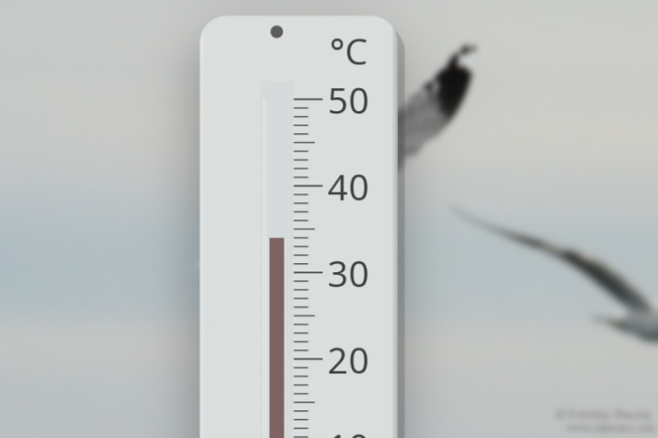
°C 34
